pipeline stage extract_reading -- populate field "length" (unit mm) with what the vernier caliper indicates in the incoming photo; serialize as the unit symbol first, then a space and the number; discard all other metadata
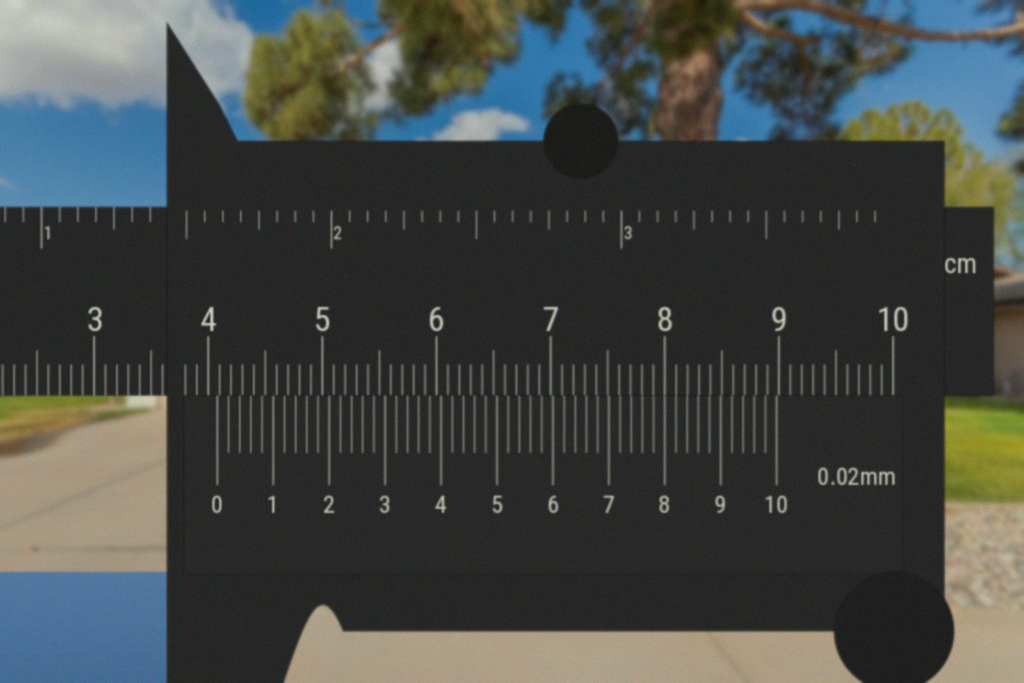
mm 40.8
